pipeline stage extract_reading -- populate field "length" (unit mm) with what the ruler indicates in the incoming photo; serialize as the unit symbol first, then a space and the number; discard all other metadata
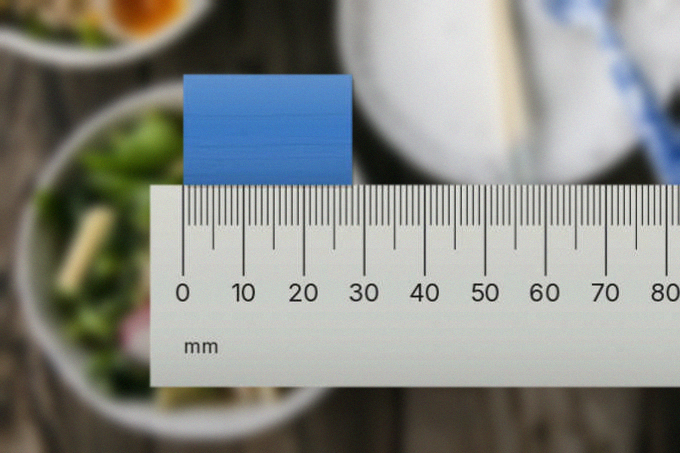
mm 28
